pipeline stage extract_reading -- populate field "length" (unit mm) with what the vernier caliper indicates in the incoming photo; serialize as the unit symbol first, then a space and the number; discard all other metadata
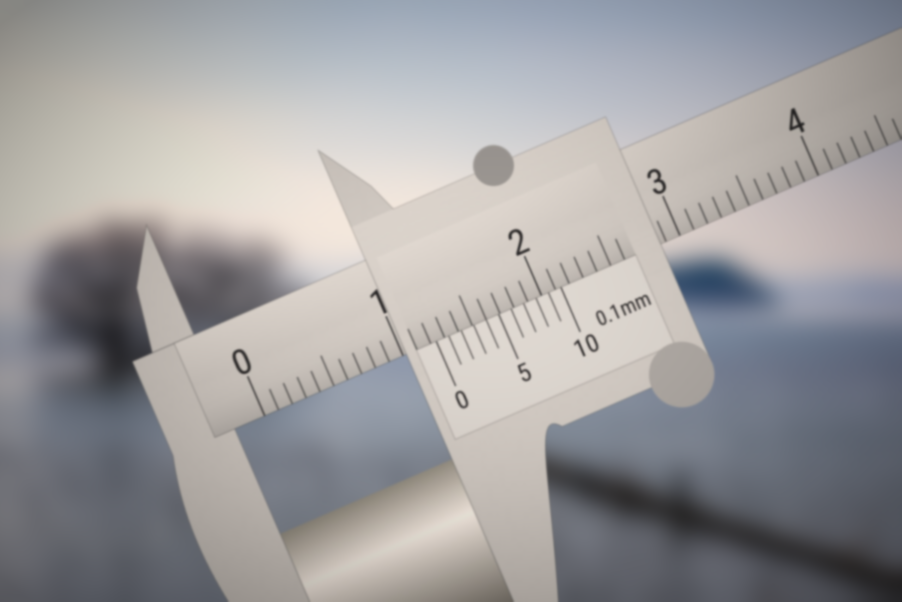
mm 12.4
